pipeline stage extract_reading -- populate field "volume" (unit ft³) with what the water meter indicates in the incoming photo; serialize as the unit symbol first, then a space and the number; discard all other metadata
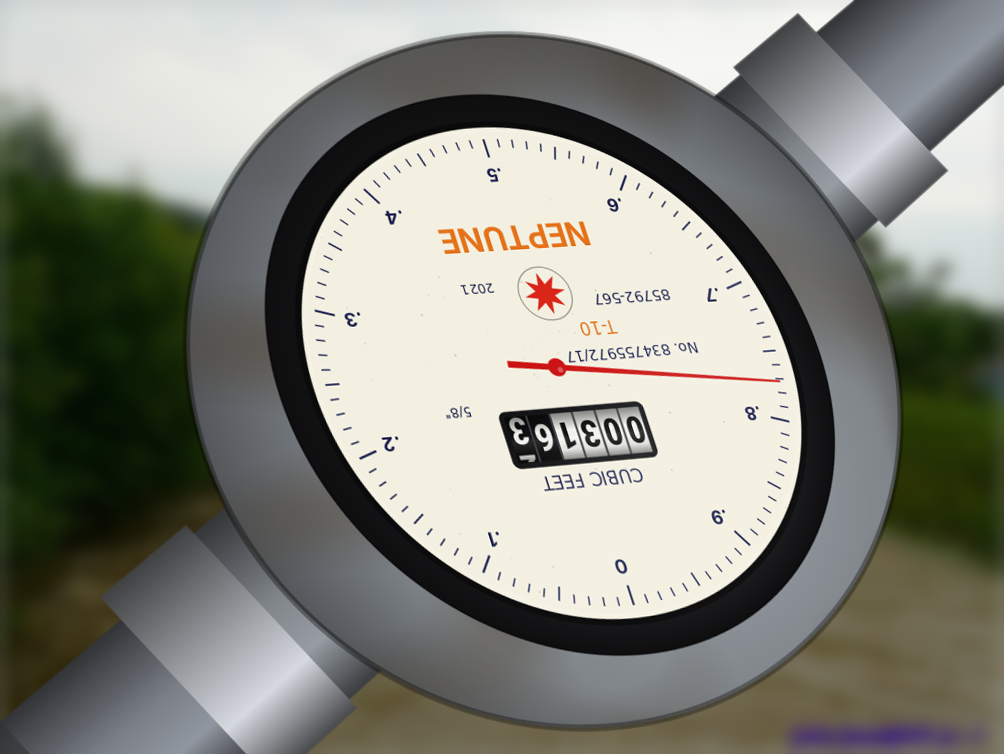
ft³ 3162.77
